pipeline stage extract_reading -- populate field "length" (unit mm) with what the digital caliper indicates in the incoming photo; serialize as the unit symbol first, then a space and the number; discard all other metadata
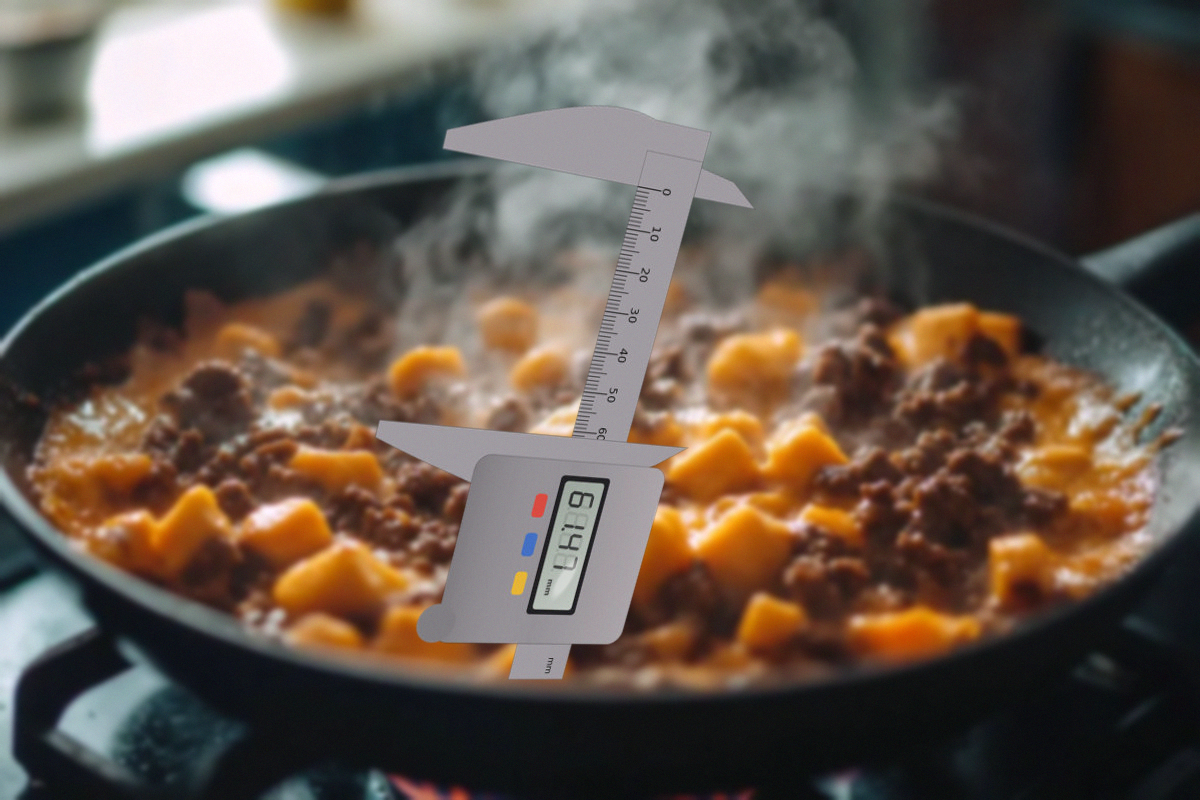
mm 61.47
